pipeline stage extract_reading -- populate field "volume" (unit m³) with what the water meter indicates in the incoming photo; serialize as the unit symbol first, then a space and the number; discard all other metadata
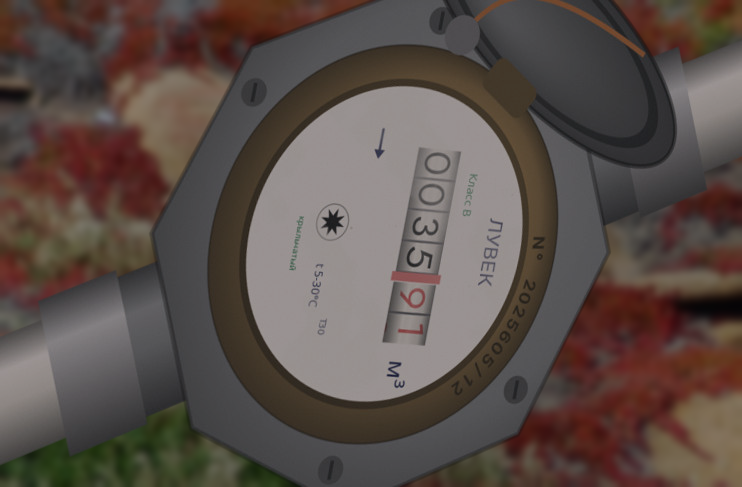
m³ 35.91
